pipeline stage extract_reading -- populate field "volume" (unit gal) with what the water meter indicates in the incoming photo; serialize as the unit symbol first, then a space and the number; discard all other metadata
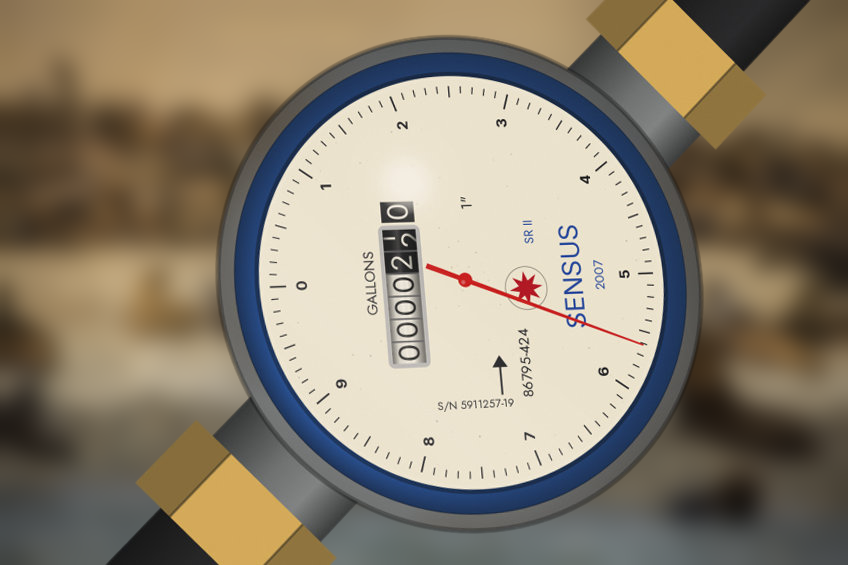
gal 215.6
